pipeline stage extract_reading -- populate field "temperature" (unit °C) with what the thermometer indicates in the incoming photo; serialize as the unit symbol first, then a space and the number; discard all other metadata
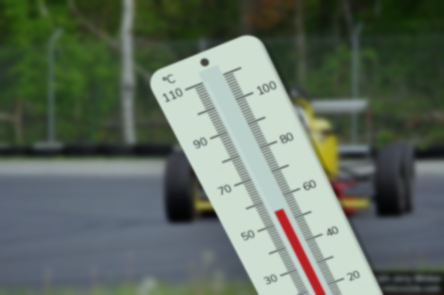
°C 55
